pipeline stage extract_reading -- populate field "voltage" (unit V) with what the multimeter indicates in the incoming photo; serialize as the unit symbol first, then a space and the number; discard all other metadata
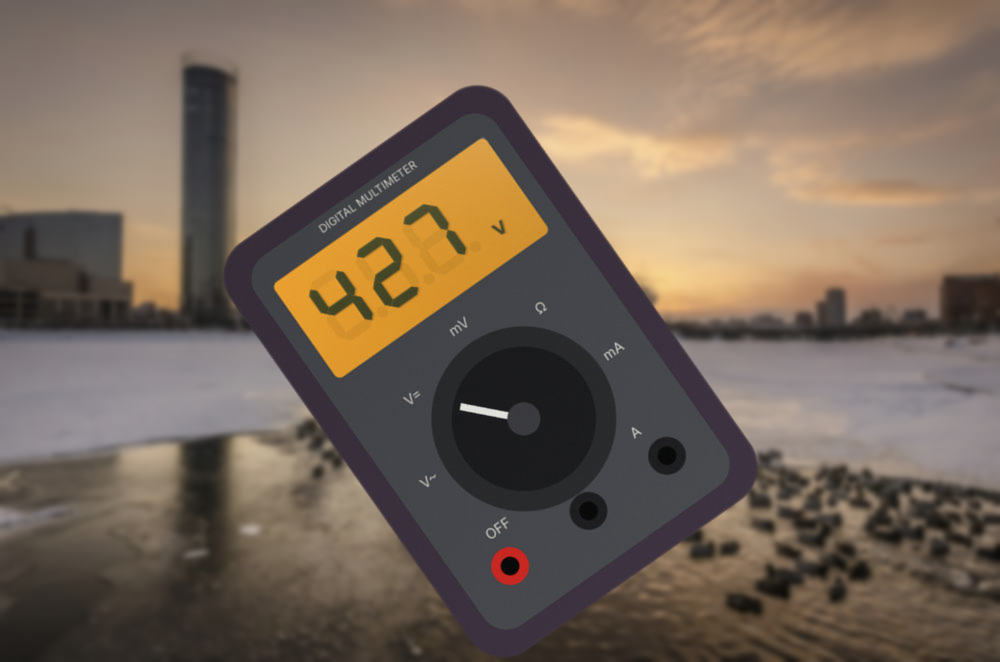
V 427
